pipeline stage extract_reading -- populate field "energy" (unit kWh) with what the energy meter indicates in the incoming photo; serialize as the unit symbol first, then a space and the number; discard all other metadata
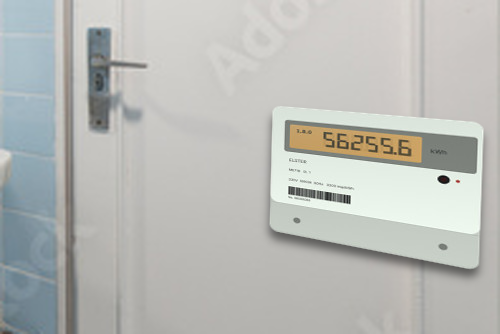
kWh 56255.6
